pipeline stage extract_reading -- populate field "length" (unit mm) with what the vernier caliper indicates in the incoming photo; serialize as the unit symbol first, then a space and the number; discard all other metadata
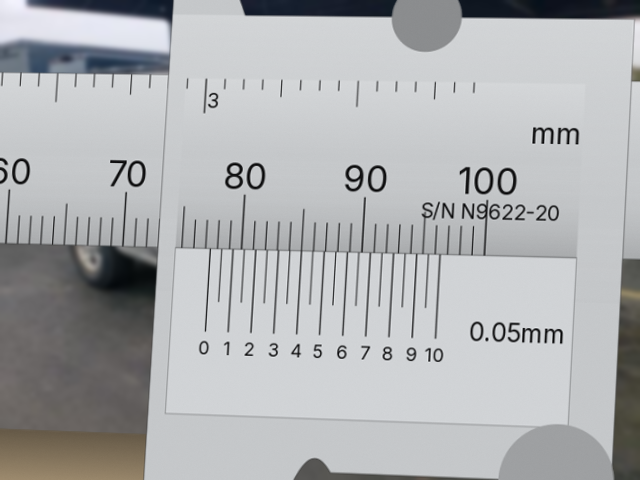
mm 77.4
